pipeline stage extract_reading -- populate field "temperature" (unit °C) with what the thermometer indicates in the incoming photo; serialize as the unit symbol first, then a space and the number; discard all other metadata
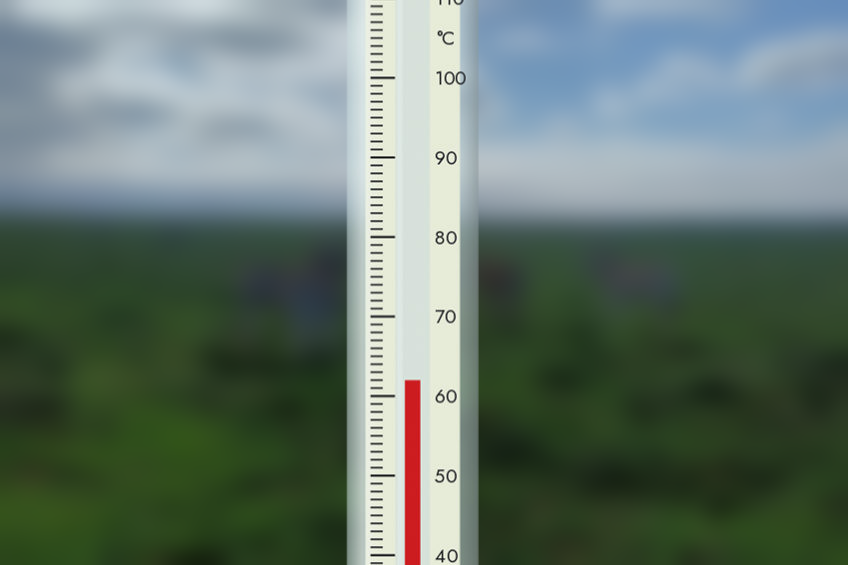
°C 62
